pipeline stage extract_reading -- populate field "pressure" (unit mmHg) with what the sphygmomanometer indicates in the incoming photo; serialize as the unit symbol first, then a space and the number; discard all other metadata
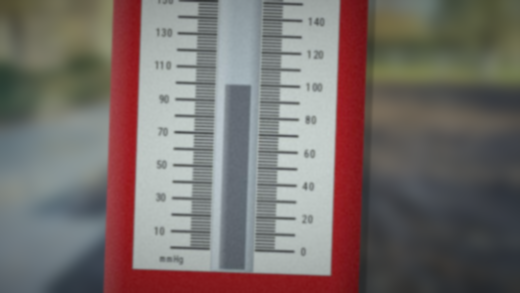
mmHg 100
